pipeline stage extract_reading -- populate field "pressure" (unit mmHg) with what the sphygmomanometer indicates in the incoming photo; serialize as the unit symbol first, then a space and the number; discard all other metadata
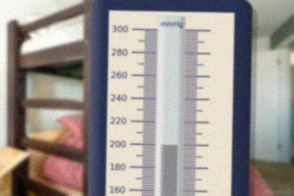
mmHg 200
